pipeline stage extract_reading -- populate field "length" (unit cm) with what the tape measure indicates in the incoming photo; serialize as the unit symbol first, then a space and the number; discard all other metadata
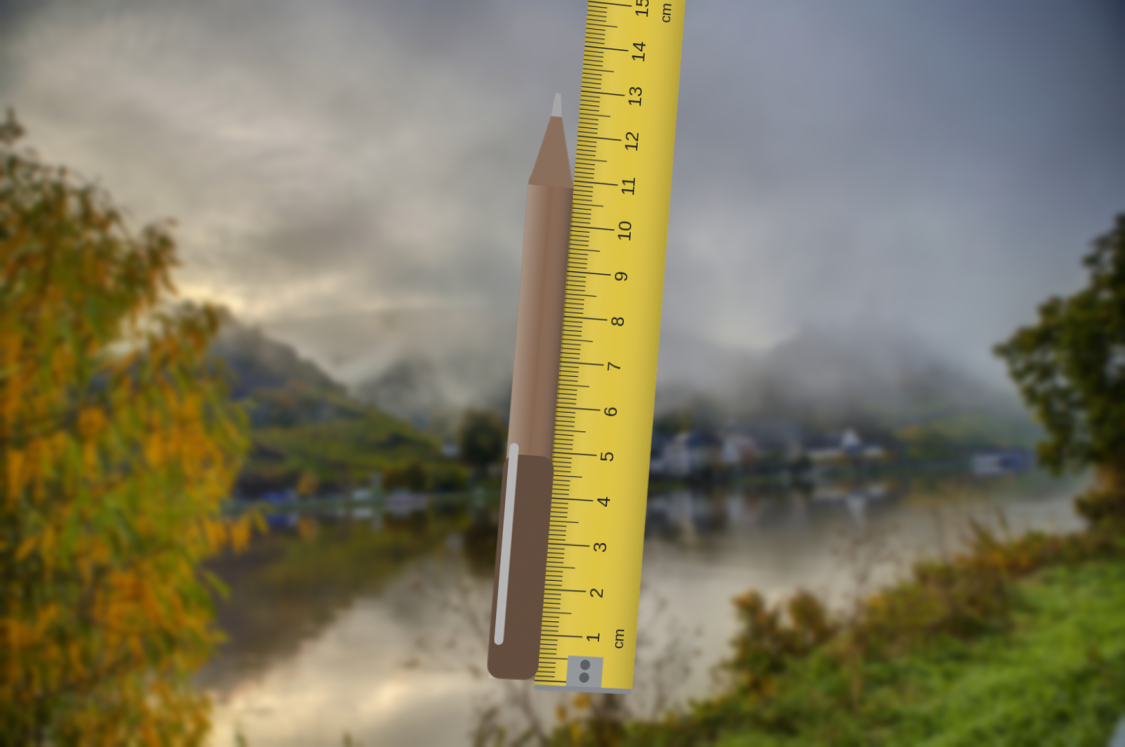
cm 12.9
